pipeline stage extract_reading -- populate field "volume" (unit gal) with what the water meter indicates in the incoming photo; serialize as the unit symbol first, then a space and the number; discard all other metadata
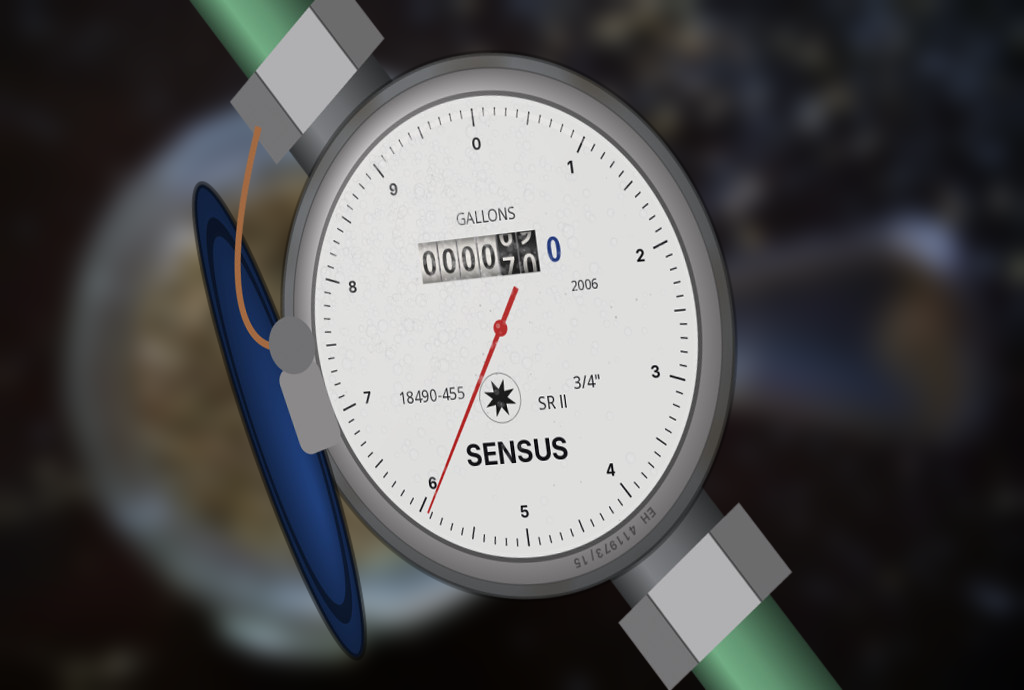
gal 695.9
